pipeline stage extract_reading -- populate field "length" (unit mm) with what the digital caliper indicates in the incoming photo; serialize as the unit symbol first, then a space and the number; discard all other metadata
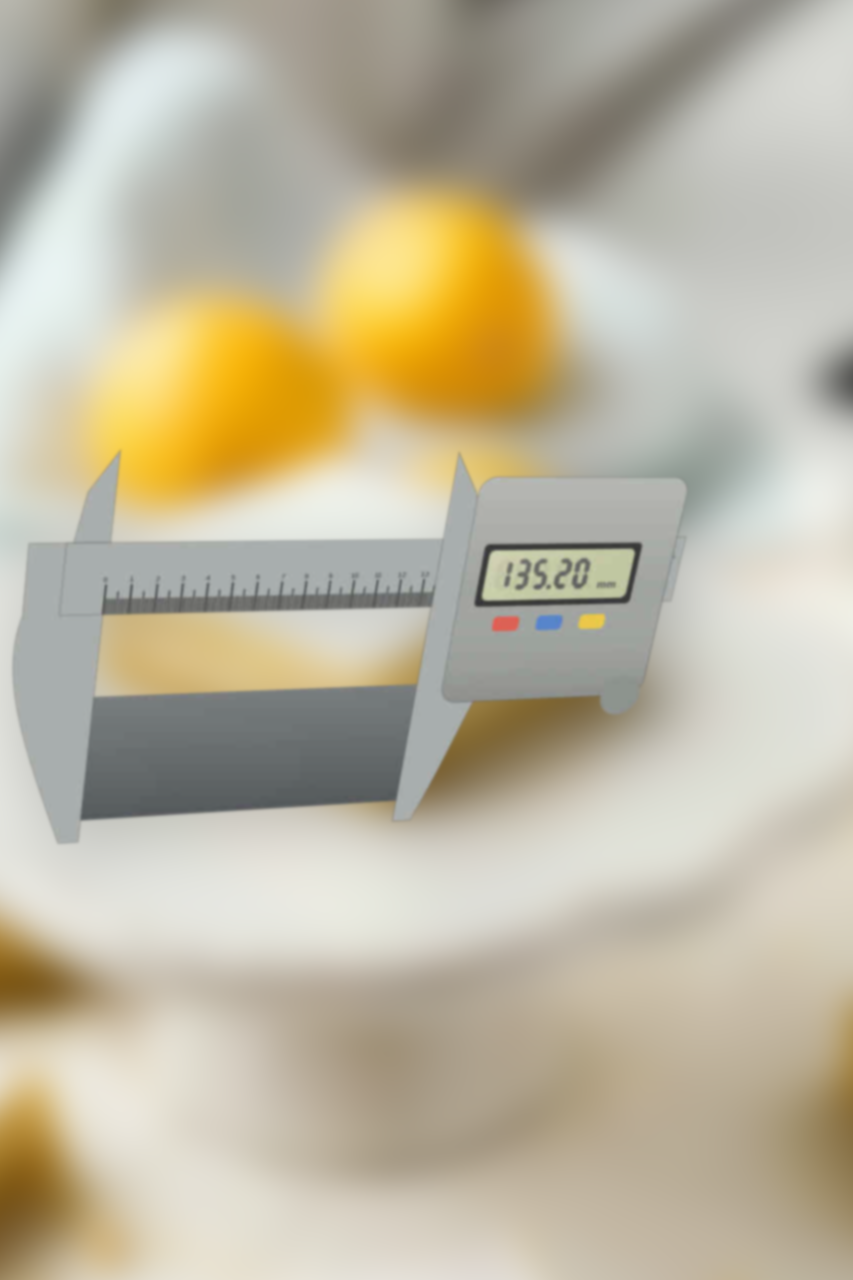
mm 135.20
